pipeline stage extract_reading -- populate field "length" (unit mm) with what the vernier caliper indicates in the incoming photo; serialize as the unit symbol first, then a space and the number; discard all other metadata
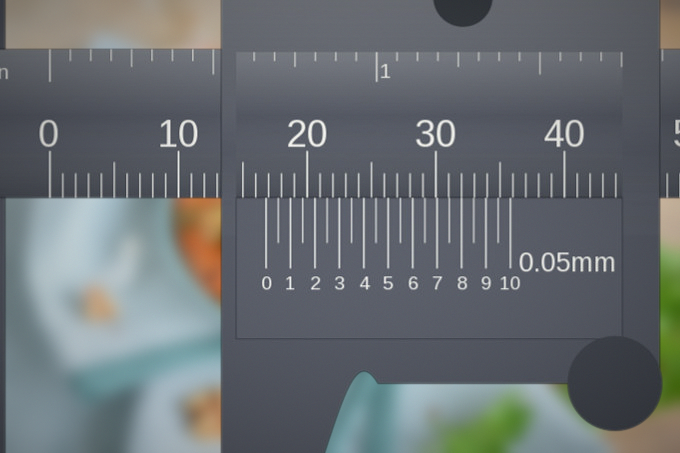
mm 16.8
